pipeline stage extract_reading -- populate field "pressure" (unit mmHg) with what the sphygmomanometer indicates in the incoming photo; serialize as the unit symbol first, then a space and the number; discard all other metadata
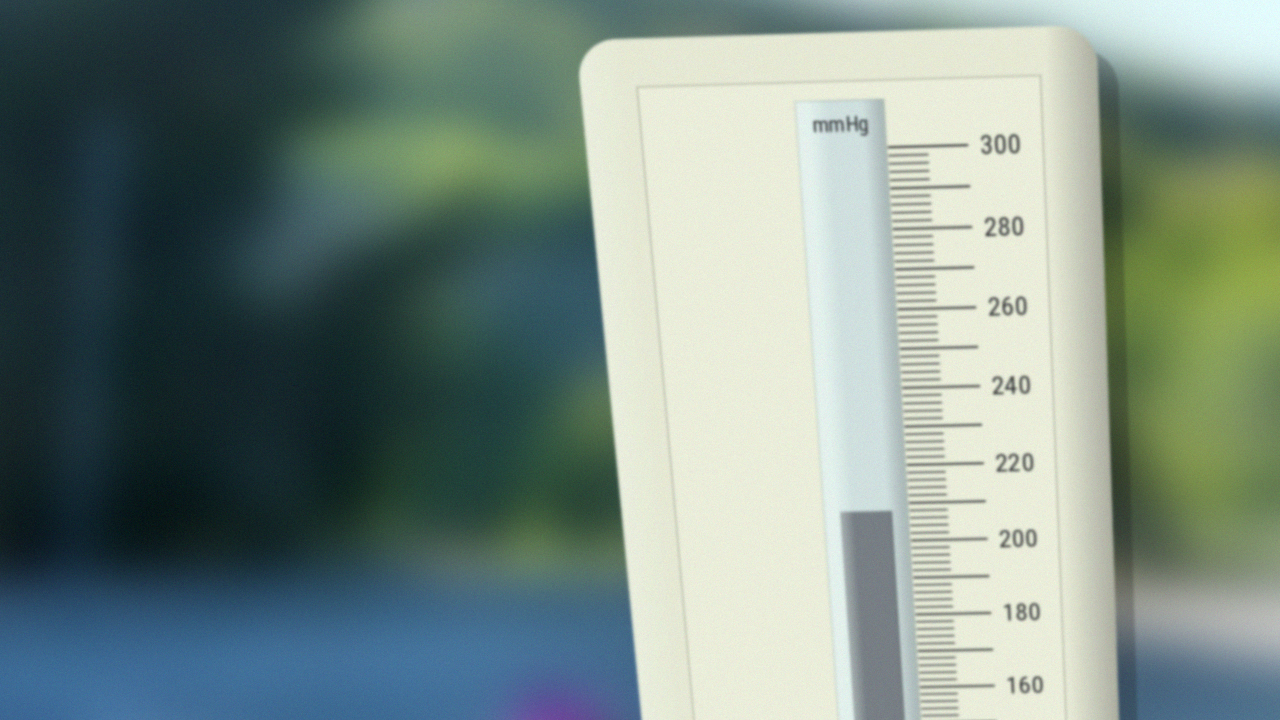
mmHg 208
